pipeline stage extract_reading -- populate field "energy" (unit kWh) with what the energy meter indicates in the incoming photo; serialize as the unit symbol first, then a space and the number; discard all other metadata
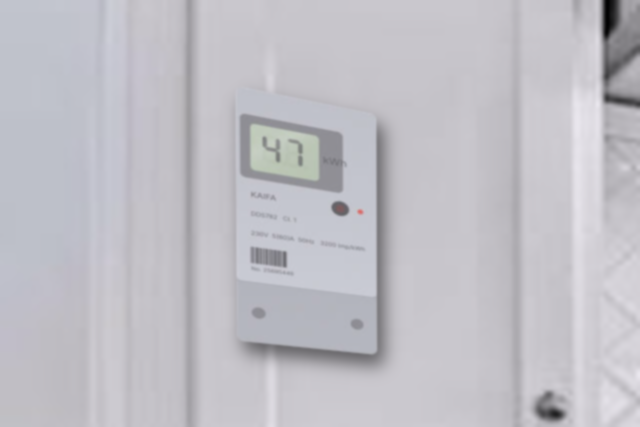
kWh 47
